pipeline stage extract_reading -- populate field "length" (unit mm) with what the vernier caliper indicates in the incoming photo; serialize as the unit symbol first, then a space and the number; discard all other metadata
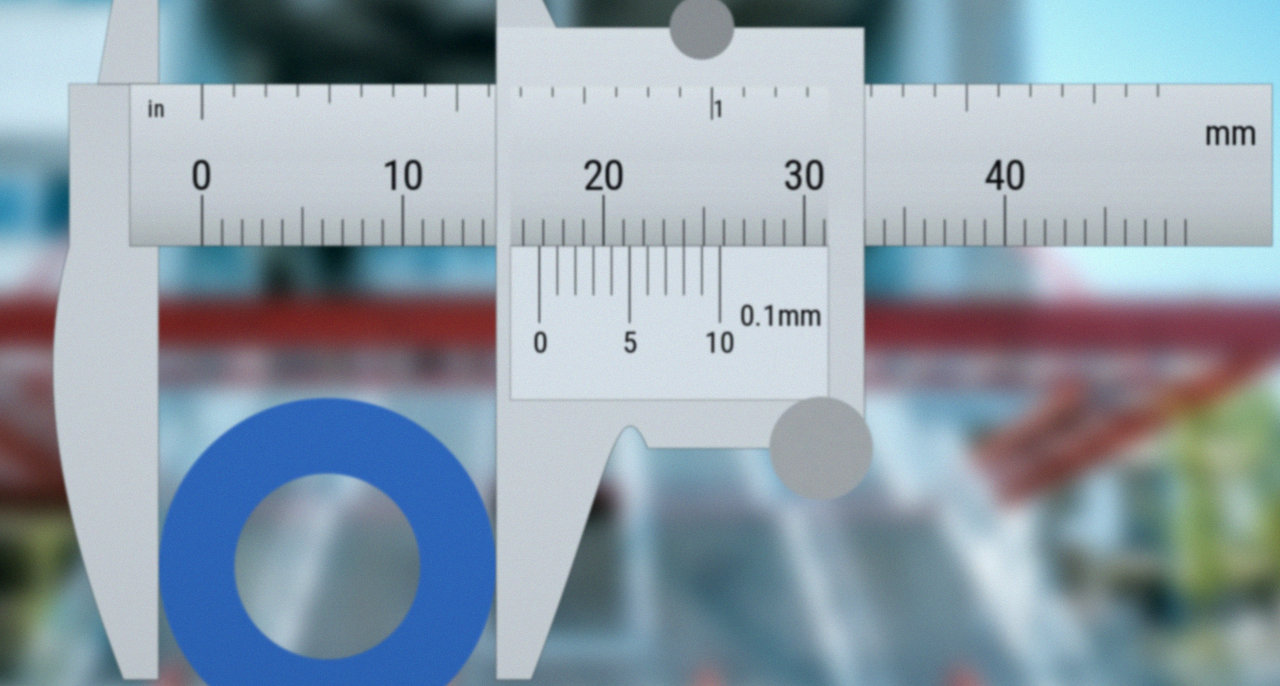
mm 16.8
